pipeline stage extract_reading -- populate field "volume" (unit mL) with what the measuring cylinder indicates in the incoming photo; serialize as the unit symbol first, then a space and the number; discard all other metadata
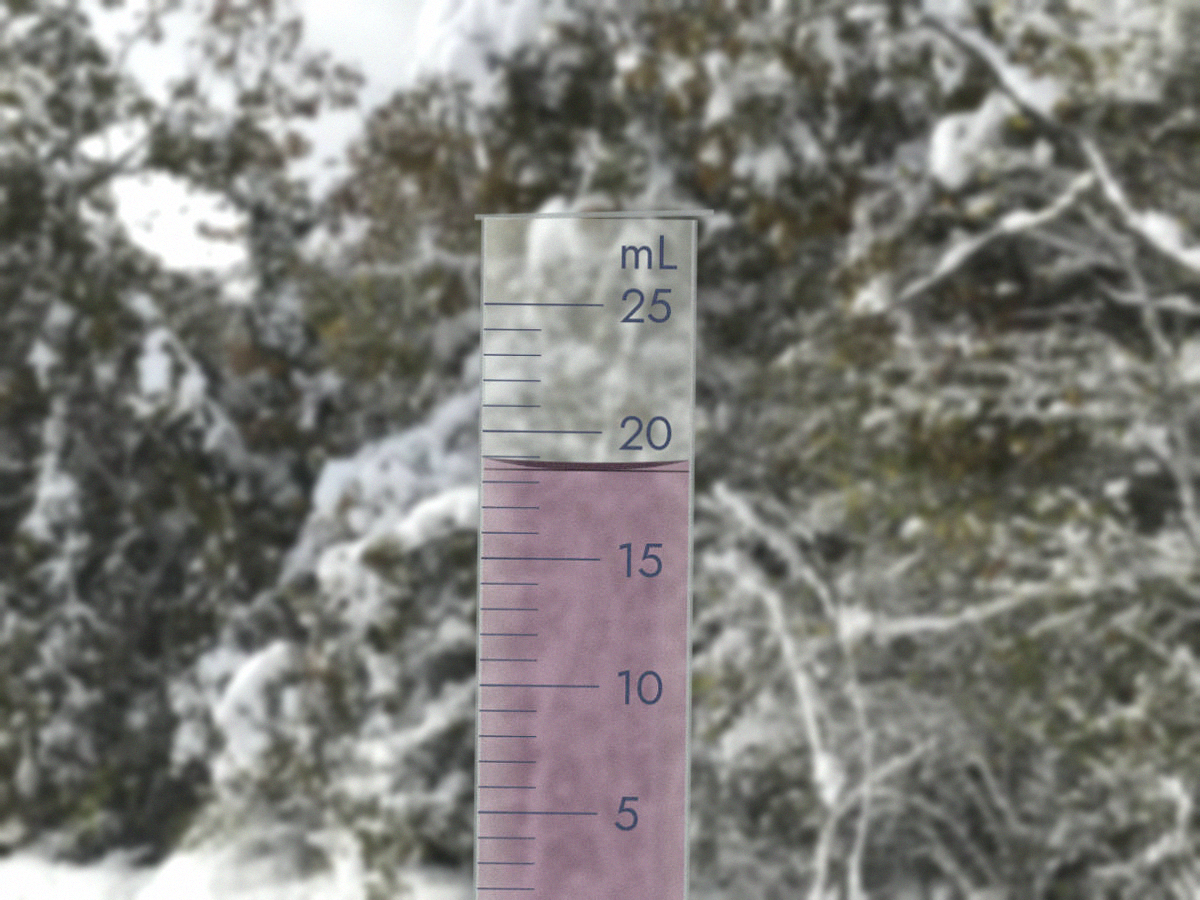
mL 18.5
